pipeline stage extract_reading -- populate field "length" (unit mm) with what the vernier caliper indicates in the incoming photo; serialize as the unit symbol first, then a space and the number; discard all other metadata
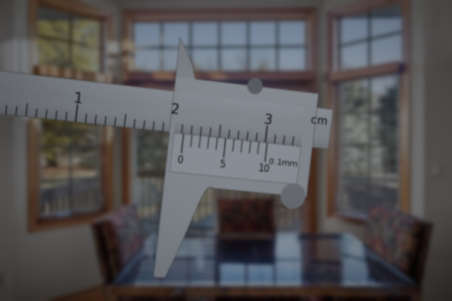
mm 21.2
